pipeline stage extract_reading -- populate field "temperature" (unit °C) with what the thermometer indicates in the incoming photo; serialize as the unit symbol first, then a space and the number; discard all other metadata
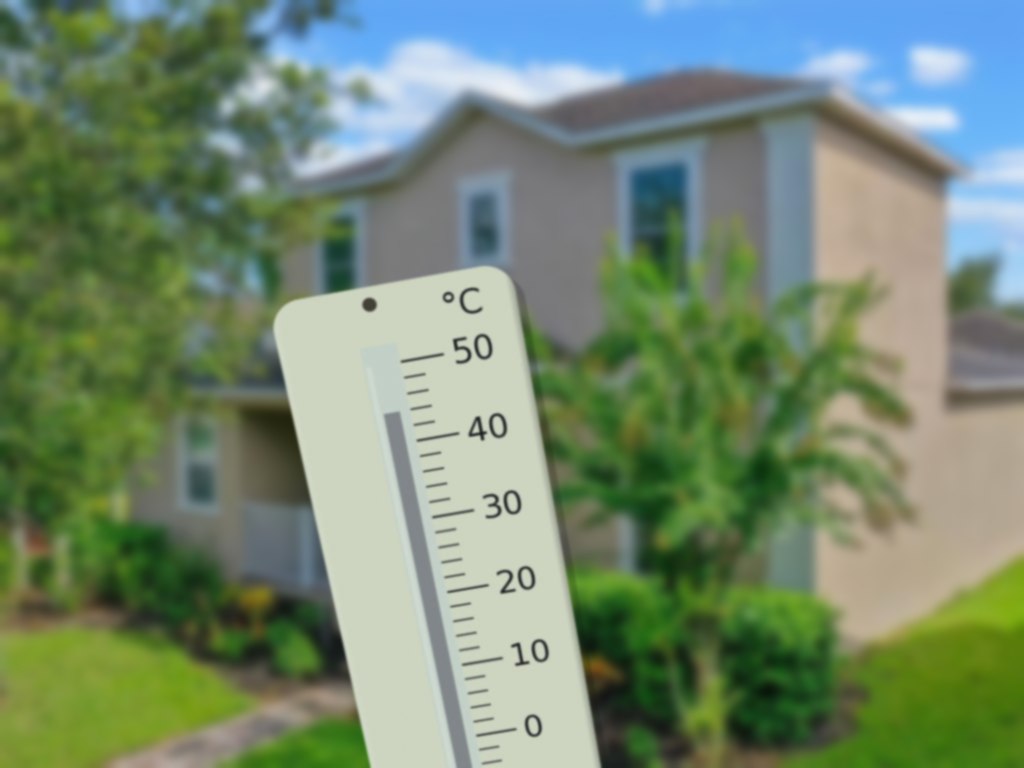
°C 44
